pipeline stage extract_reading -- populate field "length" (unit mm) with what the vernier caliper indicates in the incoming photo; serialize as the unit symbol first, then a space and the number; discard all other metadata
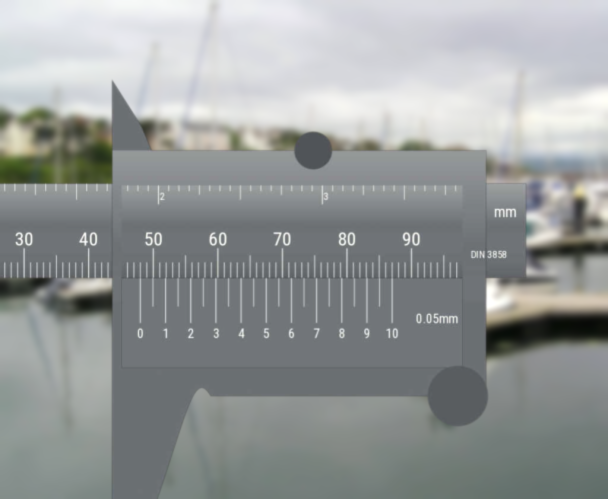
mm 48.0
